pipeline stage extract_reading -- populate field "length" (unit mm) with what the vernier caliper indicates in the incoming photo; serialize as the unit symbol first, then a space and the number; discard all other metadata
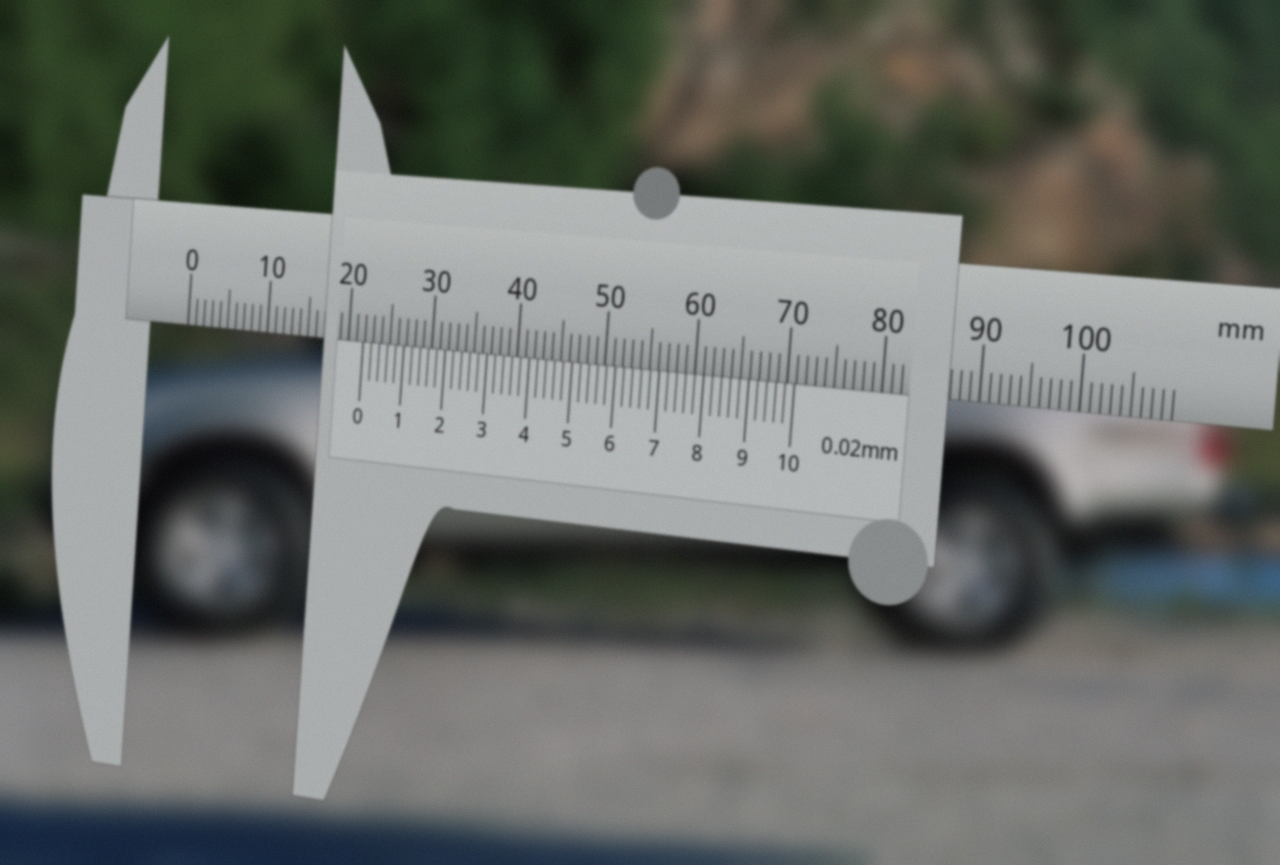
mm 21.8
